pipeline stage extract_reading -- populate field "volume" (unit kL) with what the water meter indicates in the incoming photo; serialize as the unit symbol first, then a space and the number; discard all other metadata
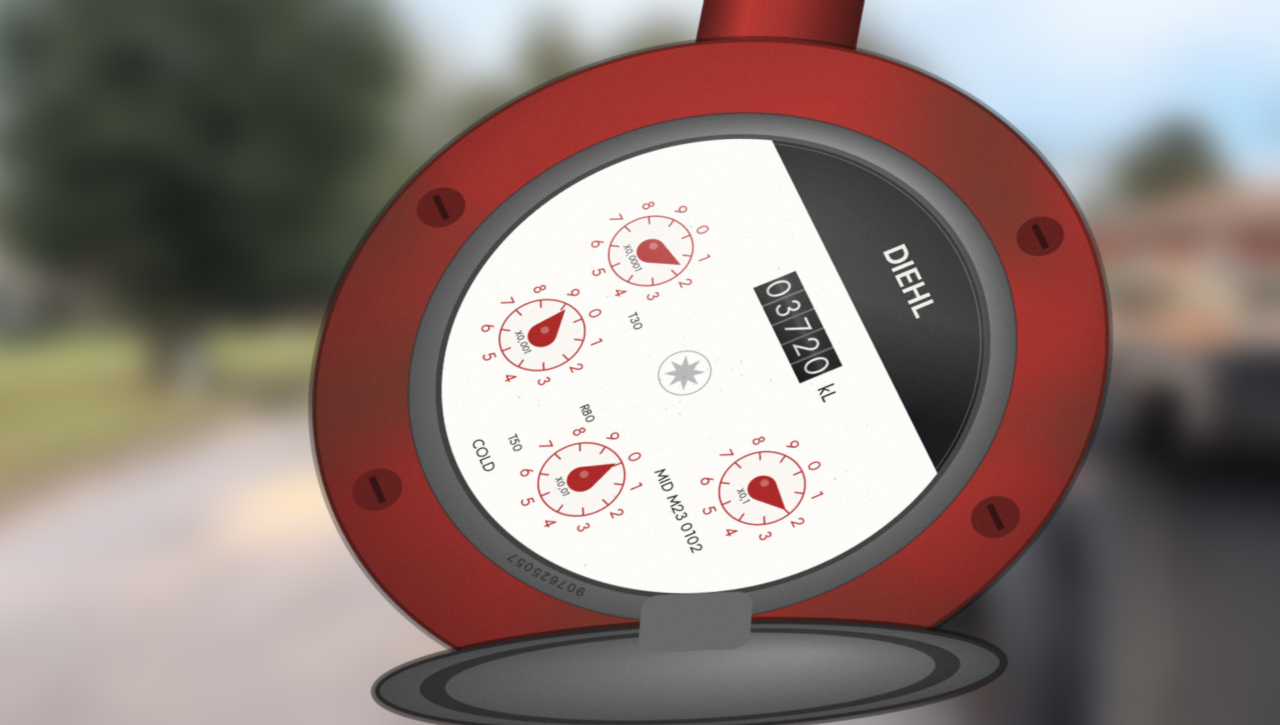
kL 3720.1991
